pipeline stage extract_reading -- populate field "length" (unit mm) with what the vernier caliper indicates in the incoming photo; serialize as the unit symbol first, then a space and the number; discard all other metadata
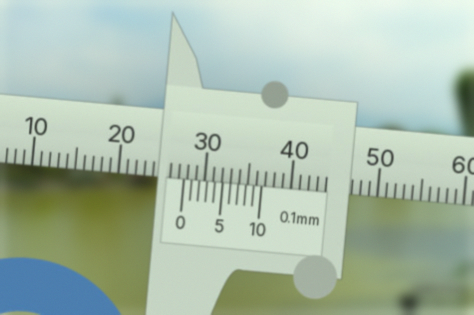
mm 27.6
